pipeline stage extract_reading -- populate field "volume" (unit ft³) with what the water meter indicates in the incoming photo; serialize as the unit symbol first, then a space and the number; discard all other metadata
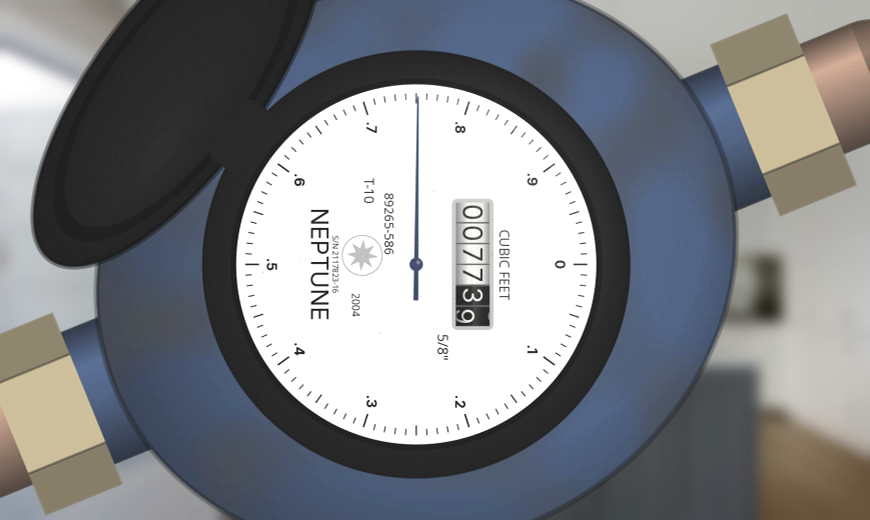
ft³ 7738.75
